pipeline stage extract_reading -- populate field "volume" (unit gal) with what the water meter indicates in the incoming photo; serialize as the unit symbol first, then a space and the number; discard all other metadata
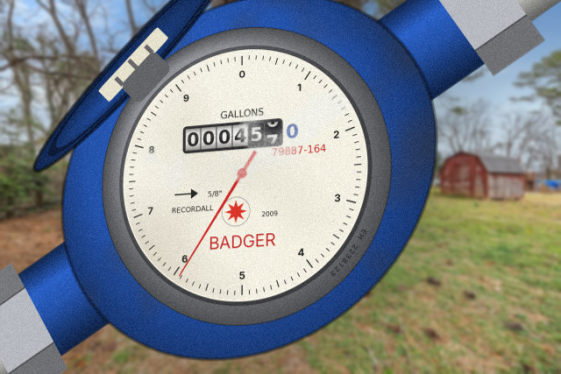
gal 4565.9
